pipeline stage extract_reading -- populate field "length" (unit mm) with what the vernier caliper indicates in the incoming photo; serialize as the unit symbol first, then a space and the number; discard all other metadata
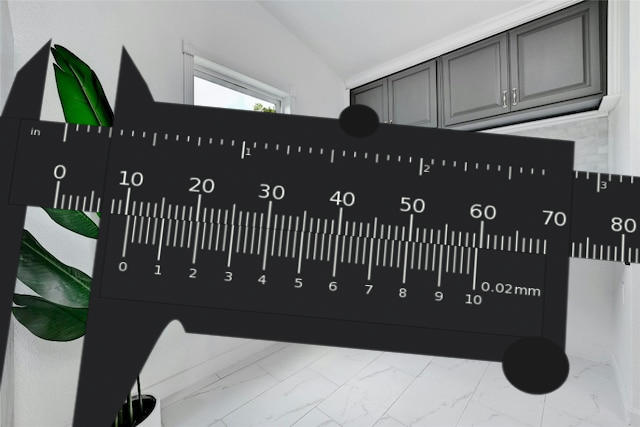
mm 10.4
